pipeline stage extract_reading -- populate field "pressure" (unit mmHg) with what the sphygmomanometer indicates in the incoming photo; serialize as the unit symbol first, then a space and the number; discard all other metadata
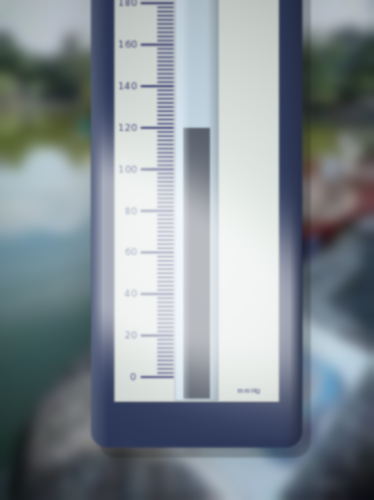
mmHg 120
